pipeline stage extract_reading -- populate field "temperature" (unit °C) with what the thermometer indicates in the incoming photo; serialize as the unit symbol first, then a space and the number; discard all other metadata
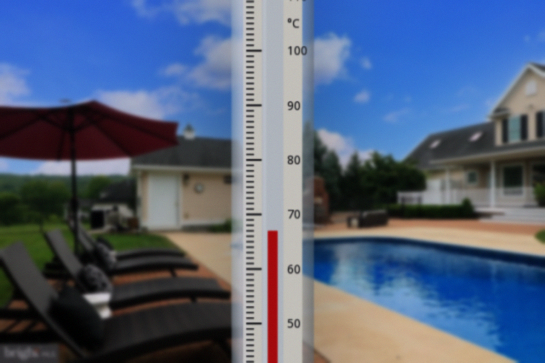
°C 67
